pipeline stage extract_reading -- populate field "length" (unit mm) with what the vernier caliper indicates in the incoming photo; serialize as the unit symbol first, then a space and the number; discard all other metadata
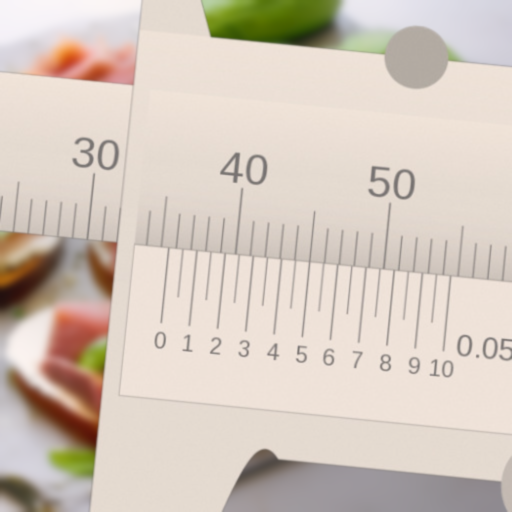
mm 35.5
